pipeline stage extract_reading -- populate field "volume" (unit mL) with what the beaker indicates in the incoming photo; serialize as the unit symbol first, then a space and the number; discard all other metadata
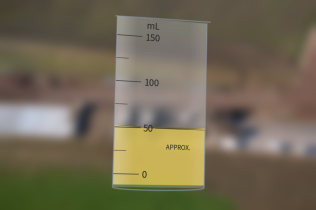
mL 50
